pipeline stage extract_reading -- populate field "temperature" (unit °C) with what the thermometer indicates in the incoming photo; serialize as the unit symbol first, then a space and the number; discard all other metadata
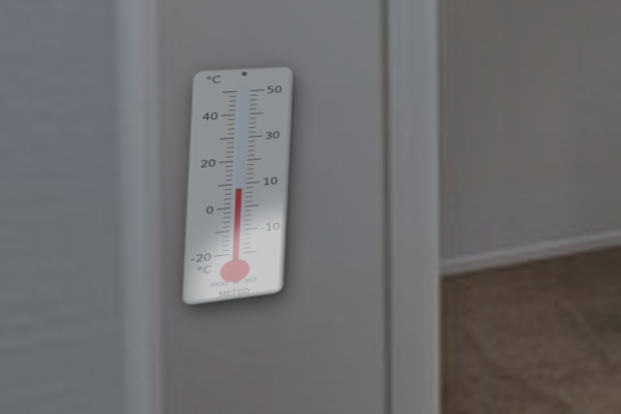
°C 8
